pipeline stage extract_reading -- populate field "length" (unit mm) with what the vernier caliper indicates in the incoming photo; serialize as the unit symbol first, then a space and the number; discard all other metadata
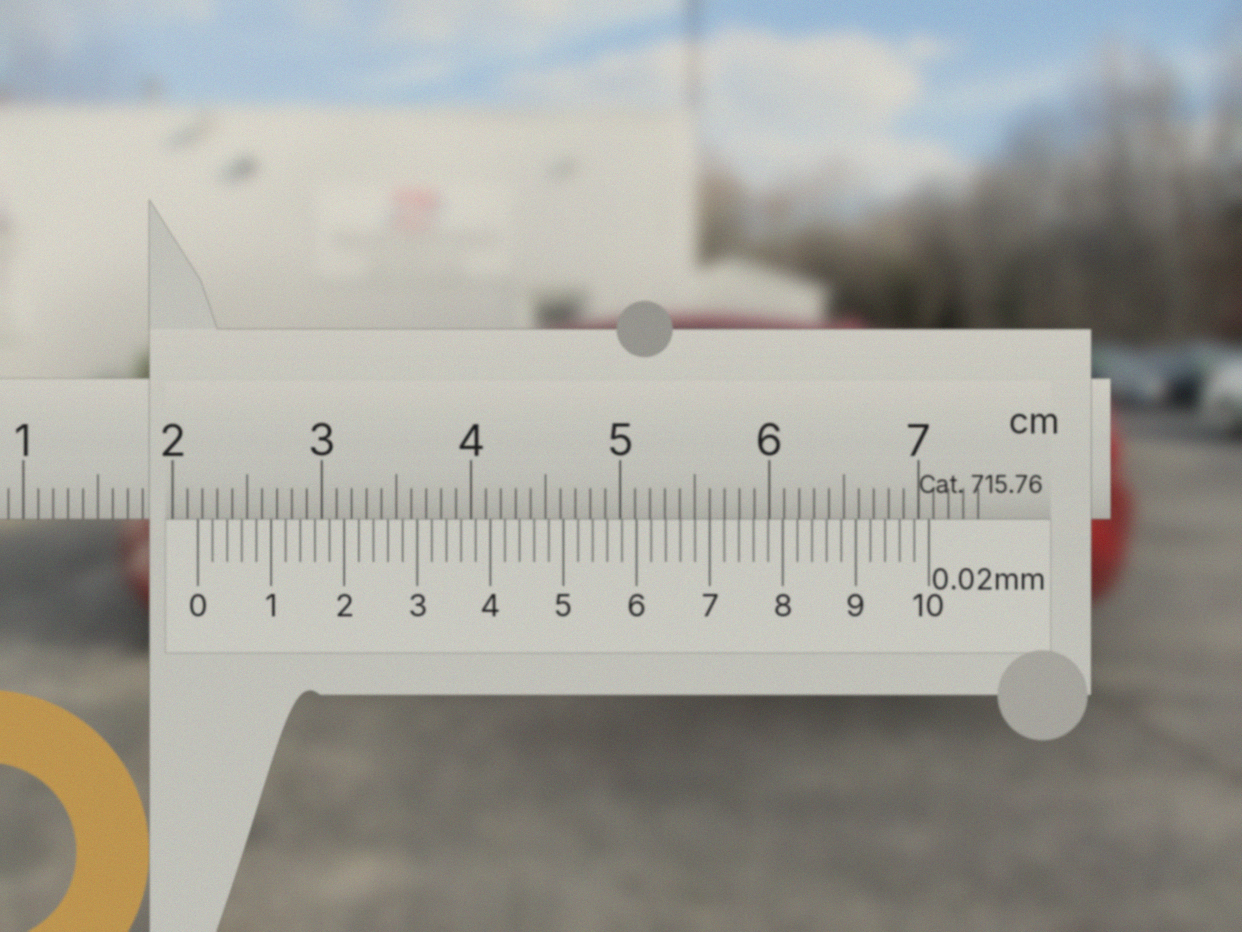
mm 21.7
